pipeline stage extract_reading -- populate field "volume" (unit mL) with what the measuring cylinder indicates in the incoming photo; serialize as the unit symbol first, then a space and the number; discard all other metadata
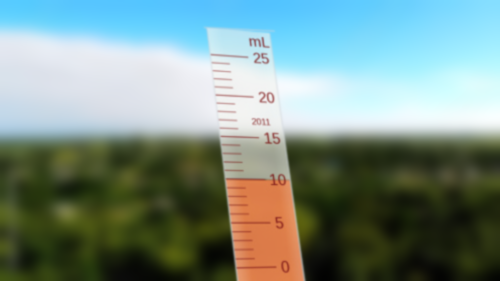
mL 10
